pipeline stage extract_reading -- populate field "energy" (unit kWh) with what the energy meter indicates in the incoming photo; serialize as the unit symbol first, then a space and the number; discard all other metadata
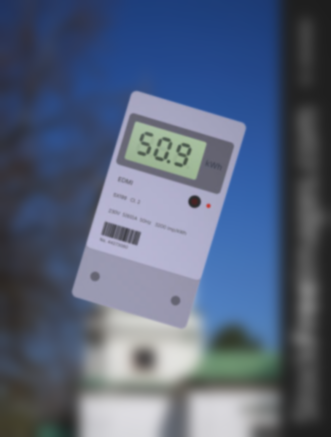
kWh 50.9
